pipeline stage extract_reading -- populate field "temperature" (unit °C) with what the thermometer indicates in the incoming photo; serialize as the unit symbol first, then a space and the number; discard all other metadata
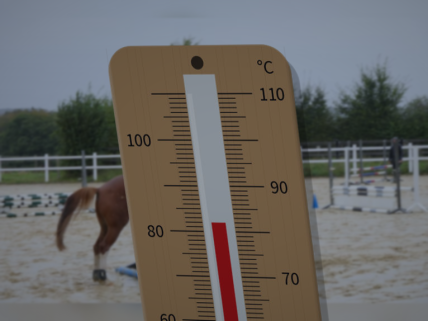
°C 82
